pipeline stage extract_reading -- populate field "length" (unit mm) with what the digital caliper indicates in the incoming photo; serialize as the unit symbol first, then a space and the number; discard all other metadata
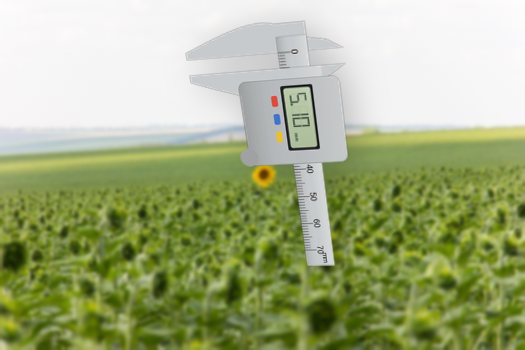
mm 5.10
